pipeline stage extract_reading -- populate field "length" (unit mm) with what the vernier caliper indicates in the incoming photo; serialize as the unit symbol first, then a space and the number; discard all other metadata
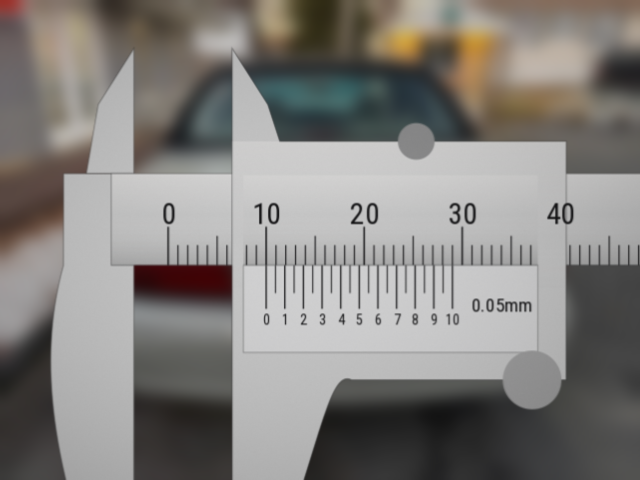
mm 10.0
